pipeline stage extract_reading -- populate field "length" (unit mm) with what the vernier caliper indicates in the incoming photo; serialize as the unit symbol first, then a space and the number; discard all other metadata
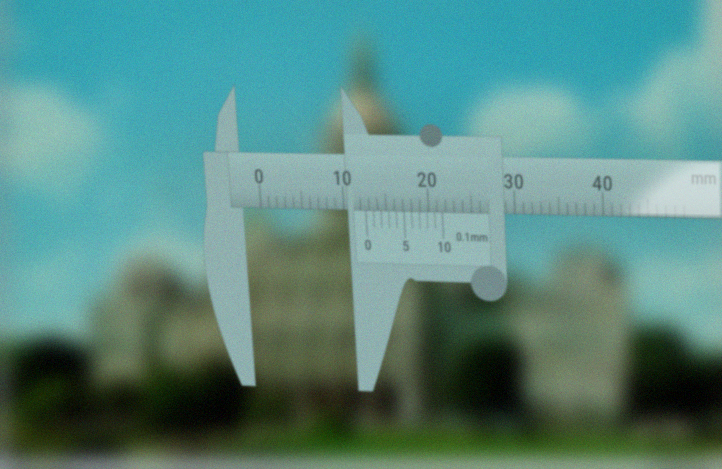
mm 12.6
